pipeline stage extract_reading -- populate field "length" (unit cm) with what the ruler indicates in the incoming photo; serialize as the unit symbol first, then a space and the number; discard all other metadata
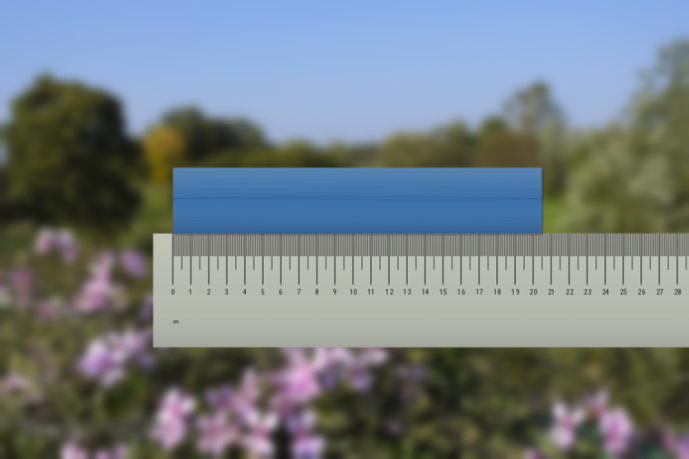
cm 20.5
